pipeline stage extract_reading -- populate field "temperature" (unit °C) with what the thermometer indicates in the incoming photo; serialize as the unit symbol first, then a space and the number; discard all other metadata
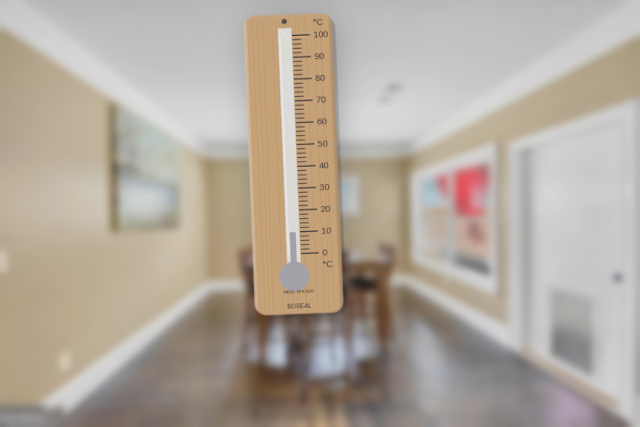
°C 10
